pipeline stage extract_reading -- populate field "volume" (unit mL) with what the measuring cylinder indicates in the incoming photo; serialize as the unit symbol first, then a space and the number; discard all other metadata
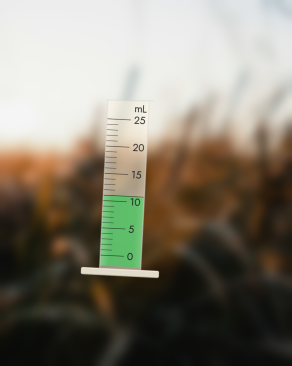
mL 11
